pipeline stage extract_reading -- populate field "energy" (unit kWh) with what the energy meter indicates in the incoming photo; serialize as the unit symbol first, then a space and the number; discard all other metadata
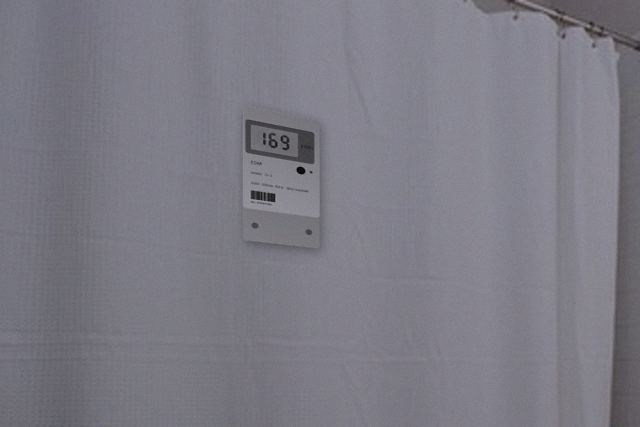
kWh 169
